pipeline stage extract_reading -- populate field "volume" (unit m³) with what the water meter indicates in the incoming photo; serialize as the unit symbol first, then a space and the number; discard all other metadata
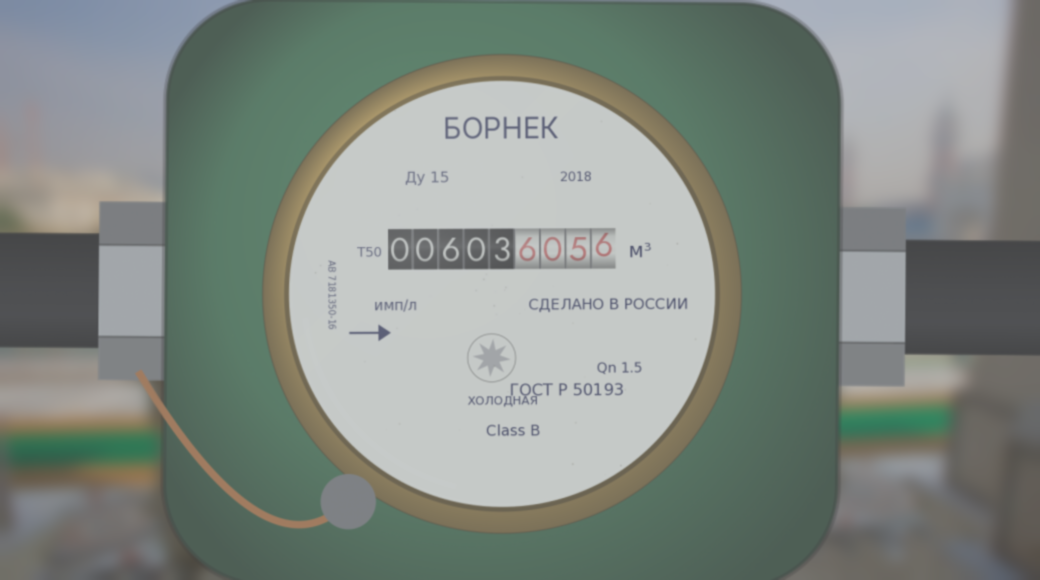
m³ 603.6056
